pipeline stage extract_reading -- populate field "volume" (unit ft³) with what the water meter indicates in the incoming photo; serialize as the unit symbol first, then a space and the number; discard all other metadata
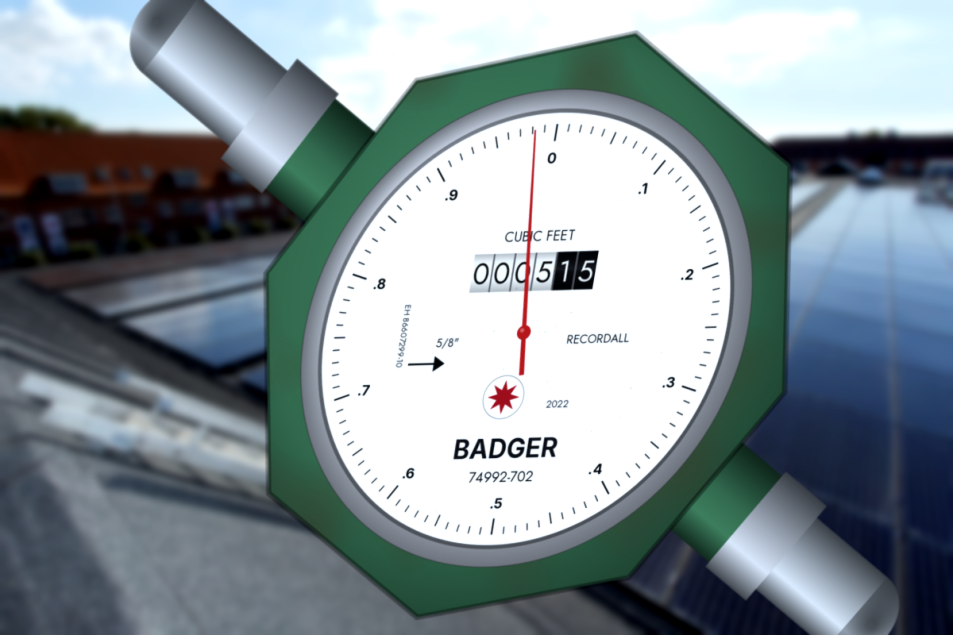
ft³ 514.98
